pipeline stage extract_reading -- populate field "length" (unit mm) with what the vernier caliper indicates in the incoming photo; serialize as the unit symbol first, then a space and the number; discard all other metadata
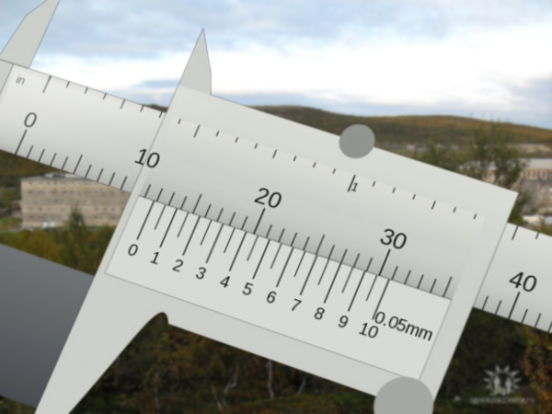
mm 11.8
